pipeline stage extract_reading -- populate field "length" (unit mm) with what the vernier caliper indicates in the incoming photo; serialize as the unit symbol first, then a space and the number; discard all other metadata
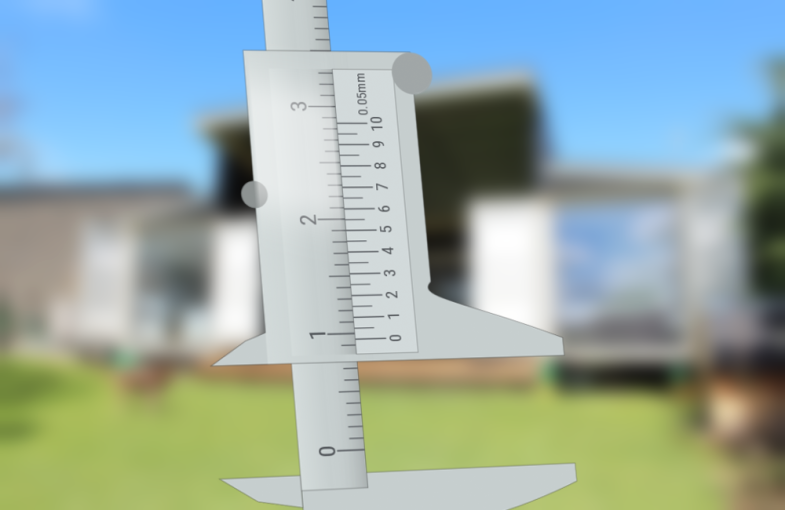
mm 9.5
